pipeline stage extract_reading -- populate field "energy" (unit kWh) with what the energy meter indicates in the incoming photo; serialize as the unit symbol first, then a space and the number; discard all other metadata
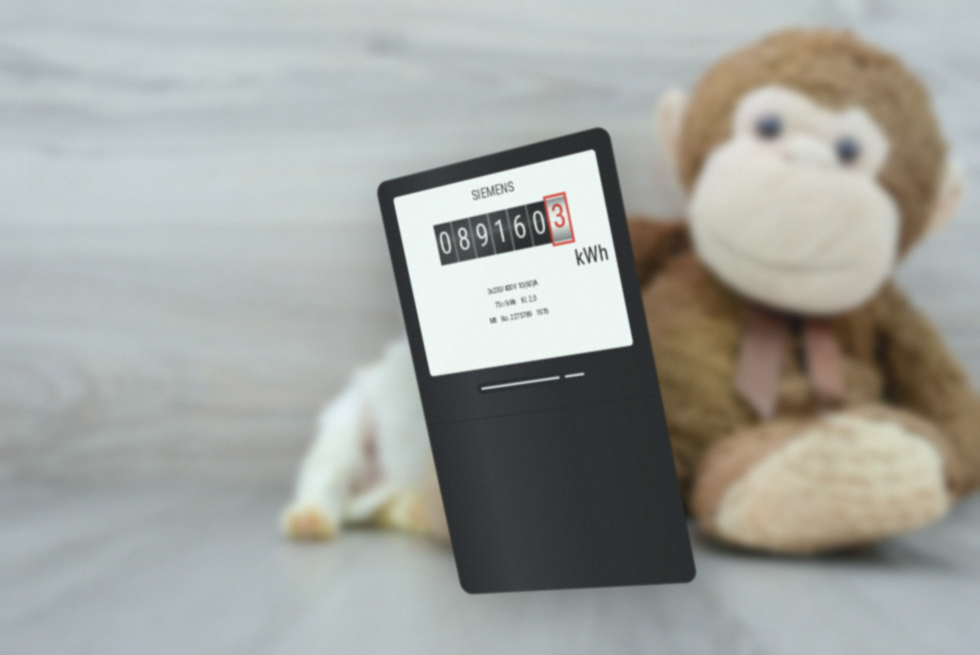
kWh 89160.3
